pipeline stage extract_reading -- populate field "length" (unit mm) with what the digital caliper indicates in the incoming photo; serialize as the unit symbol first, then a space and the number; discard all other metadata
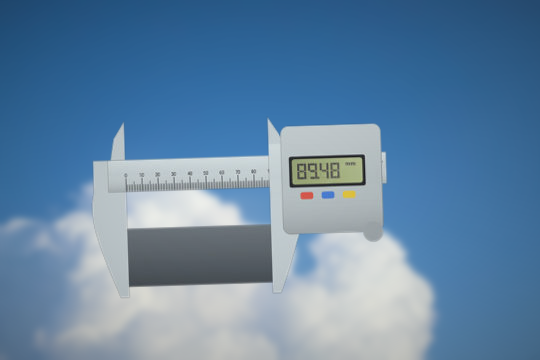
mm 89.48
